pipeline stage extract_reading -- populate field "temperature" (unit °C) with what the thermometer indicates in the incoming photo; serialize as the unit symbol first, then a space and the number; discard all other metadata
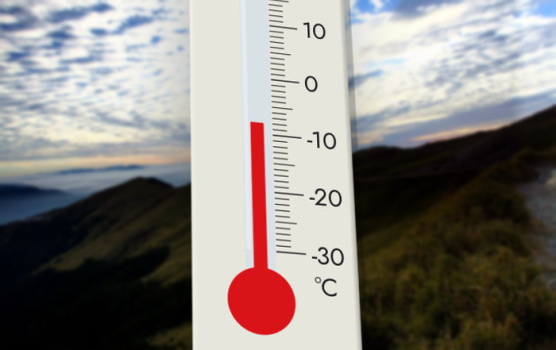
°C -8
